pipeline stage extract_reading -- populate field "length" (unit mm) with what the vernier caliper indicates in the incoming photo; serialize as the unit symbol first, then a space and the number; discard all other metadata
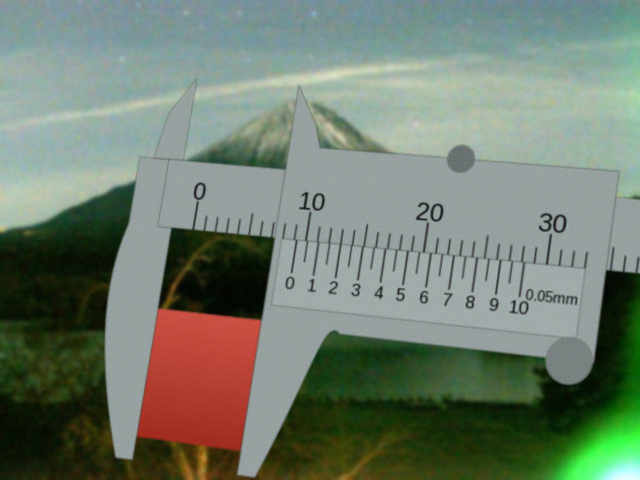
mm 9.2
